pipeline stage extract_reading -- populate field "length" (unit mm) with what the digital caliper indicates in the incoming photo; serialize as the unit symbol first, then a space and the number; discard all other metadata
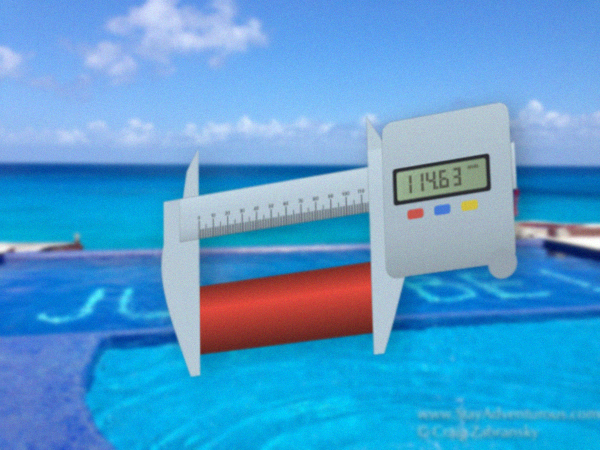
mm 114.63
